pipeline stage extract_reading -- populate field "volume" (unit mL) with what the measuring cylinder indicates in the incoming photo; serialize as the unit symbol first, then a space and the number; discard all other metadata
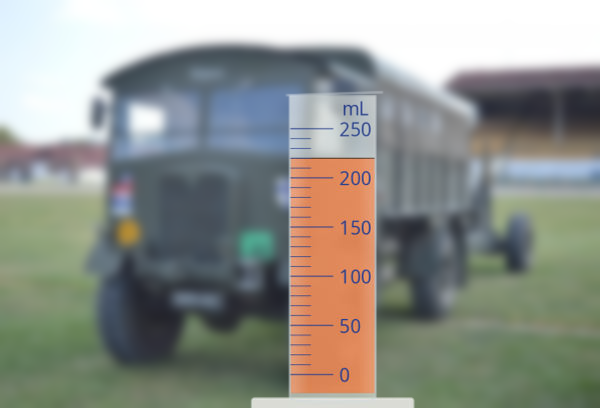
mL 220
